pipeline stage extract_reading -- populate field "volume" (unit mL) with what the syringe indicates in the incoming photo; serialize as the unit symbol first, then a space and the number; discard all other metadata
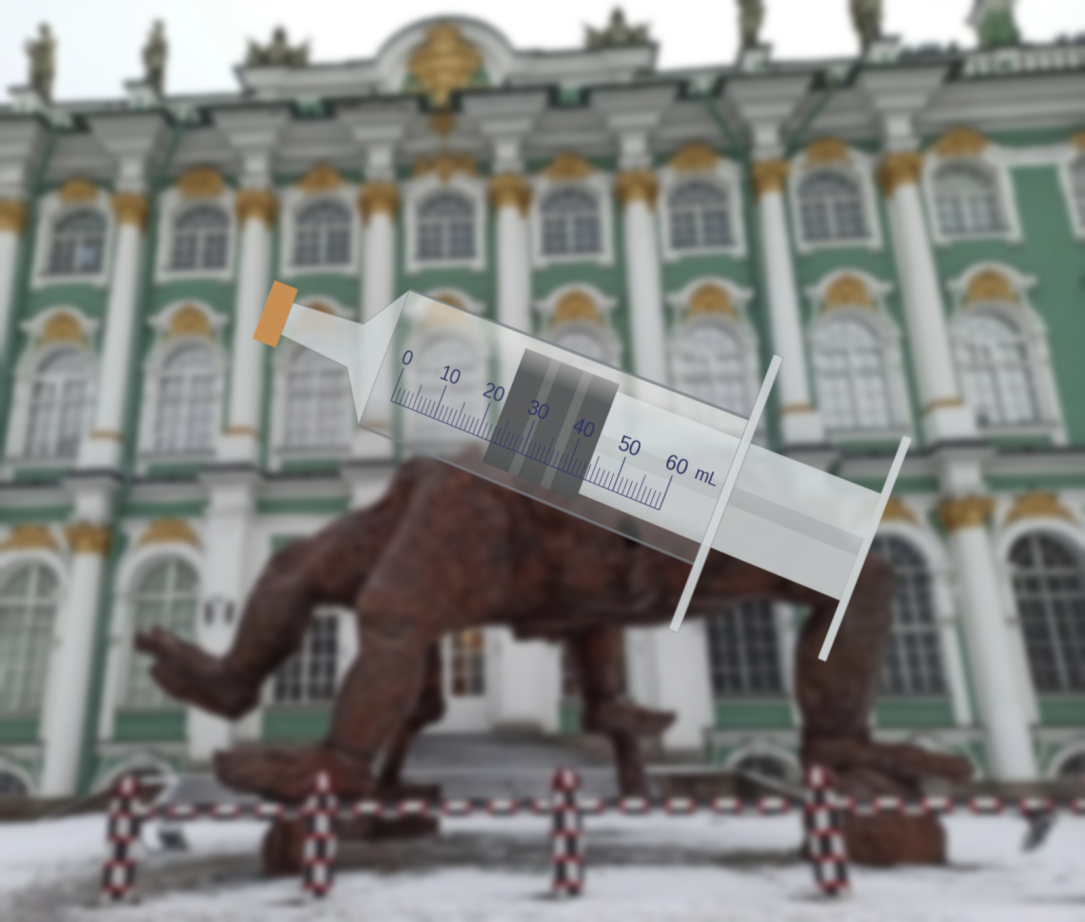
mL 23
